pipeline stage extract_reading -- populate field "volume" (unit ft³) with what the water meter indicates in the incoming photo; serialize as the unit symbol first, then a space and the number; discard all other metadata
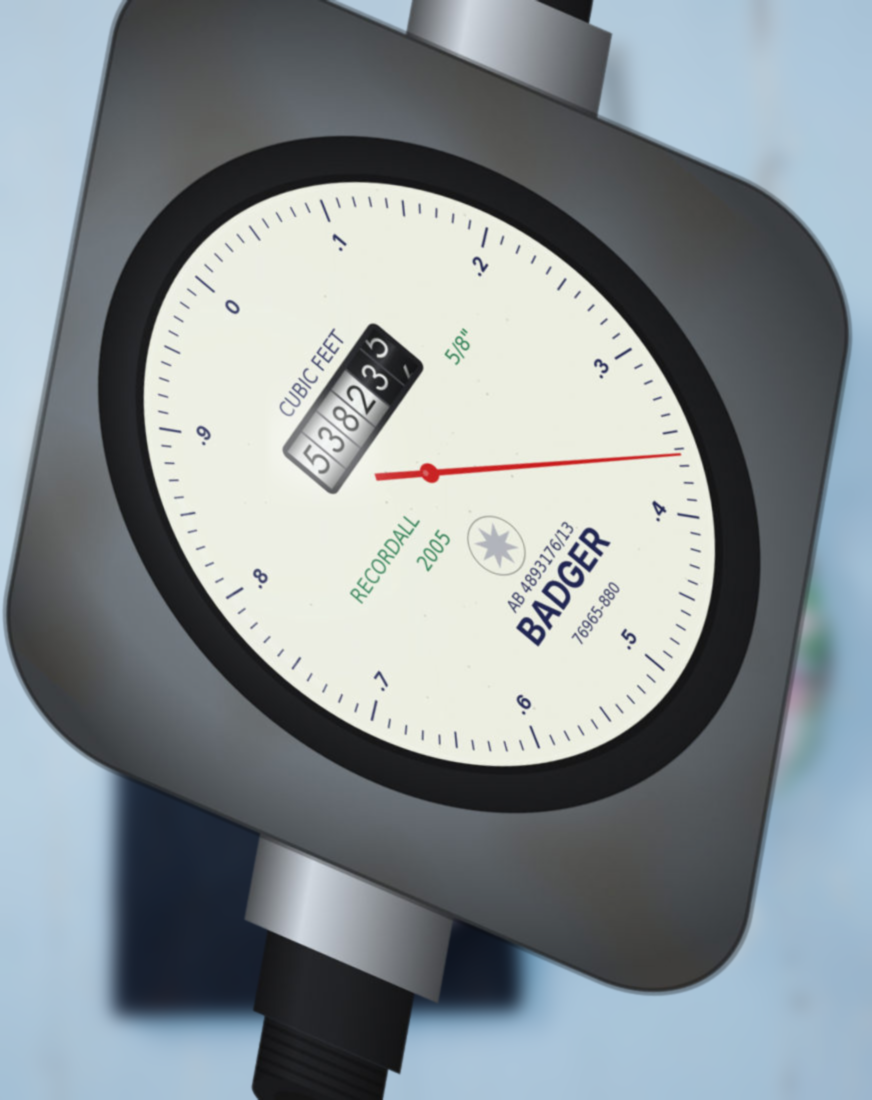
ft³ 538235.36
